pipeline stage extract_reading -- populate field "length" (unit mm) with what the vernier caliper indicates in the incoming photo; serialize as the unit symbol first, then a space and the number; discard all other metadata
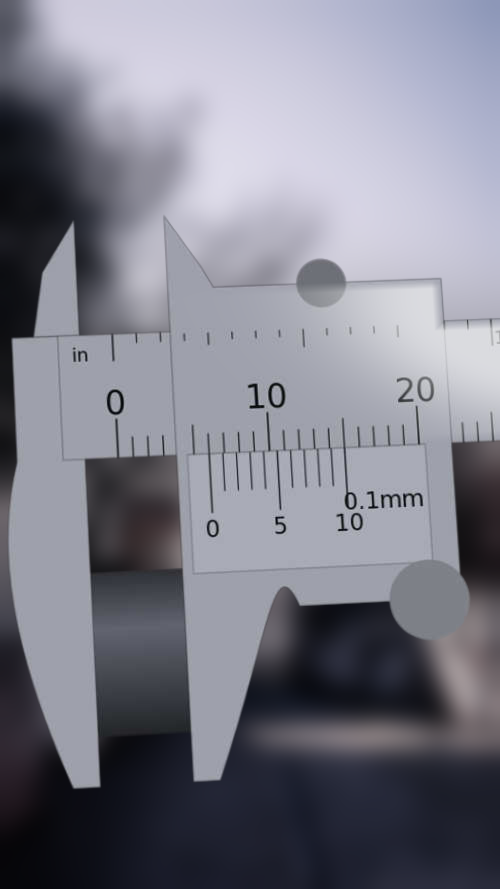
mm 6.0
